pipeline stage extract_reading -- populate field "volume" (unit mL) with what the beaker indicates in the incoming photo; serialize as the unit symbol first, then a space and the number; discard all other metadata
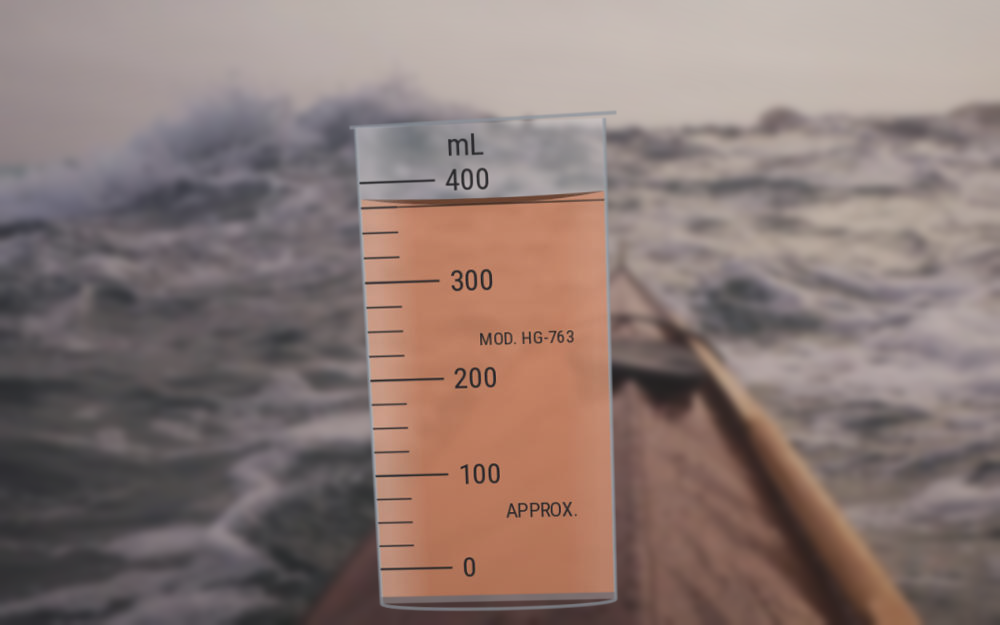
mL 375
